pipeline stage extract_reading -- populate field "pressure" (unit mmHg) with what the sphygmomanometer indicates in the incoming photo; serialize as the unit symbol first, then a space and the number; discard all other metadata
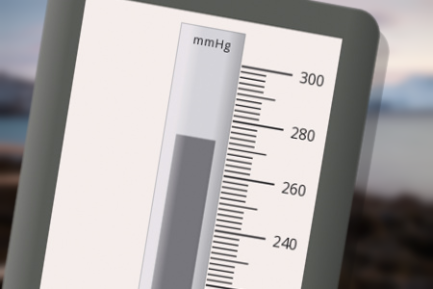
mmHg 272
